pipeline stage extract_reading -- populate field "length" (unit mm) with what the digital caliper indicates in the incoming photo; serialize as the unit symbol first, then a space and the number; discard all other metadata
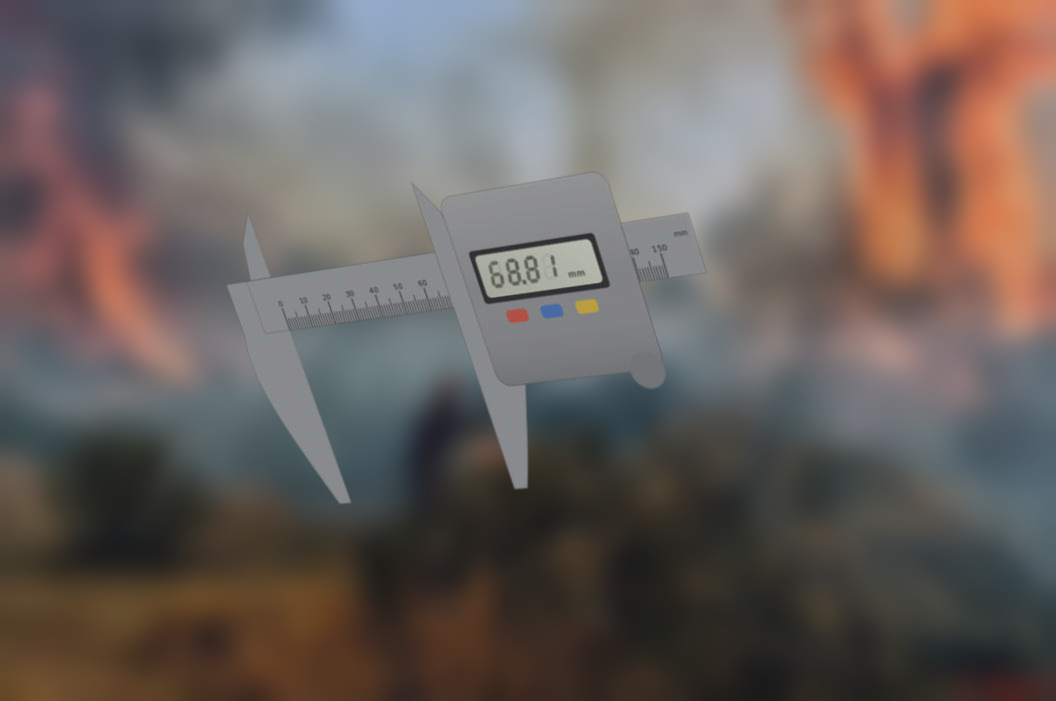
mm 68.81
